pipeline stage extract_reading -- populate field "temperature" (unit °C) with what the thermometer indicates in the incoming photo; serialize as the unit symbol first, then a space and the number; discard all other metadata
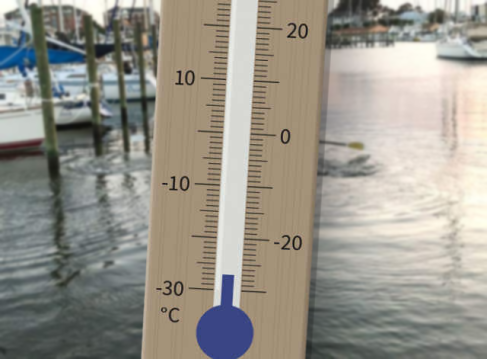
°C -27
